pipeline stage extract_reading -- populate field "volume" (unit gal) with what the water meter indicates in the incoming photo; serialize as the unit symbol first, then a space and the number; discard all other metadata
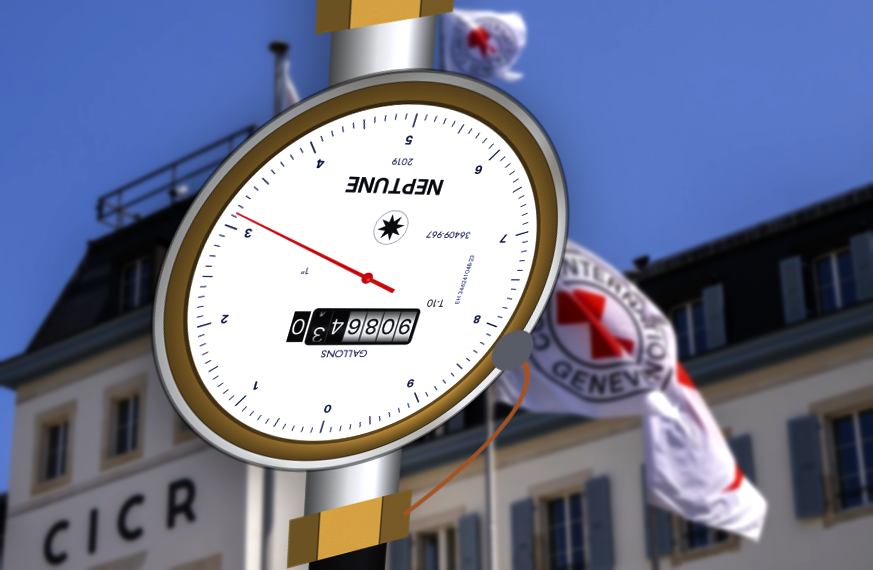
gal 9086433.1
